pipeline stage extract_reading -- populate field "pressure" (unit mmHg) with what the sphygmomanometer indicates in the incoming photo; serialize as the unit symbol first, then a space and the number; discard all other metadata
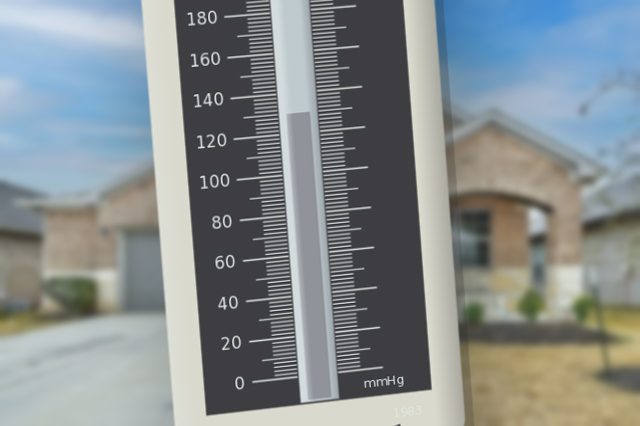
mmHg 130
